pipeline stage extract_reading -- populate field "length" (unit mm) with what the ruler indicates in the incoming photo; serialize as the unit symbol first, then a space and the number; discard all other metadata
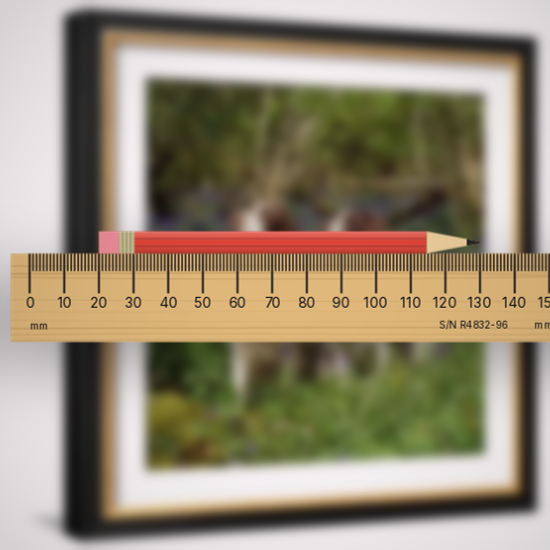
mm 110
